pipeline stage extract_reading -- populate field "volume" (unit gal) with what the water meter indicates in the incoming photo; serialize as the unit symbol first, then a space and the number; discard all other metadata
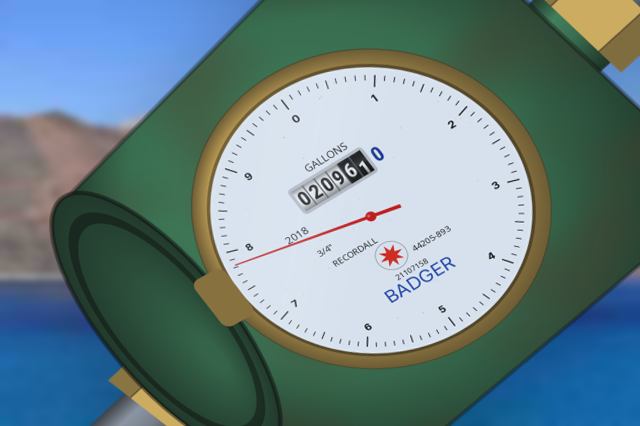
gal 209607.8
